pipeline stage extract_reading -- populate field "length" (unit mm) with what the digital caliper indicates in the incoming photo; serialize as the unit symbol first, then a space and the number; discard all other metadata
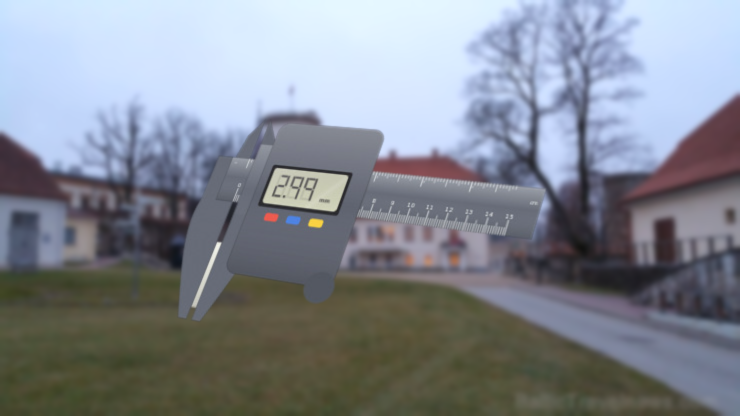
mm 2.99
